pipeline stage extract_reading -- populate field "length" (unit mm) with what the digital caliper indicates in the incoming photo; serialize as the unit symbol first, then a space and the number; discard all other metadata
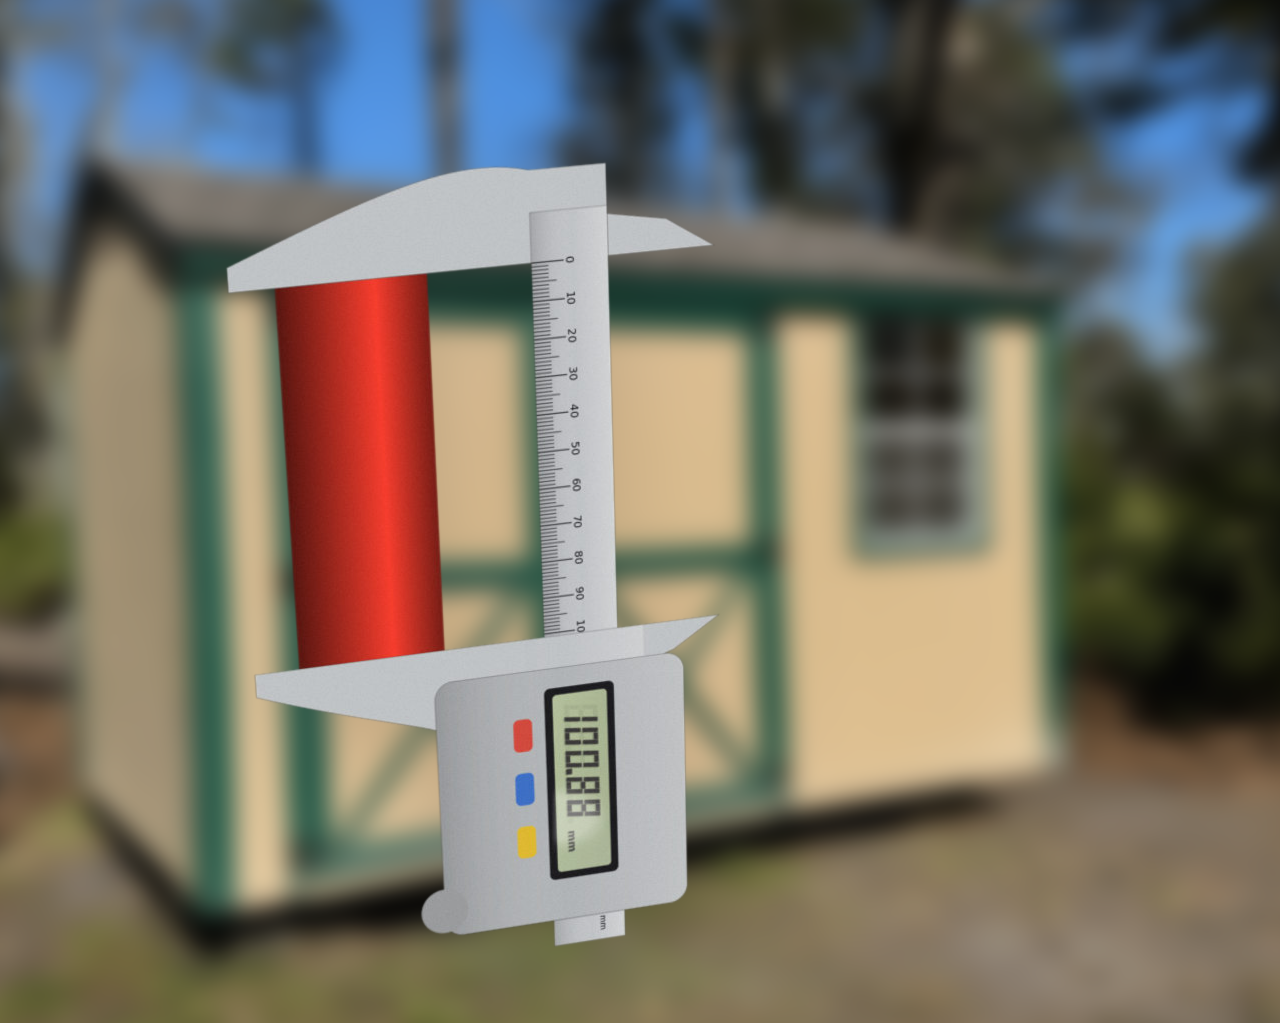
mm 100.88
